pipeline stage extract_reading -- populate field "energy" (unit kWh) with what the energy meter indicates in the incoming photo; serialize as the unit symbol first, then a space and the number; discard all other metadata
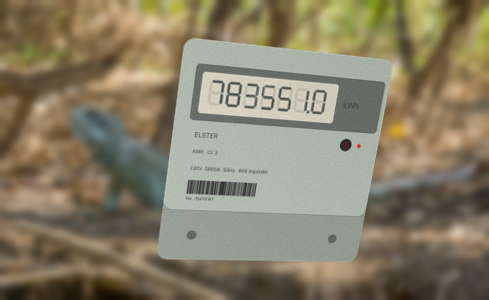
kWh 783551.0
